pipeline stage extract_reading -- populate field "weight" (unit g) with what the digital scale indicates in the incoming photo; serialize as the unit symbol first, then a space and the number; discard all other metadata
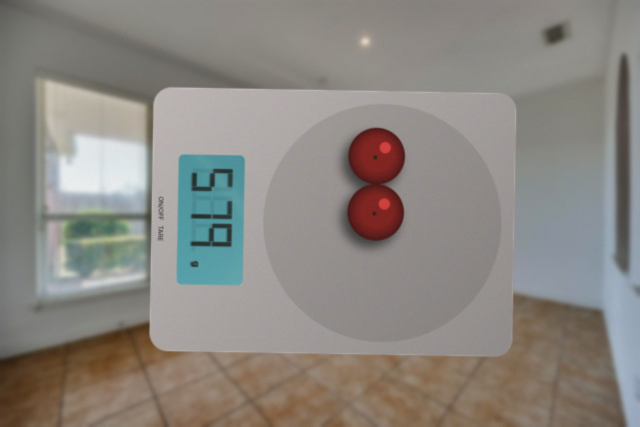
g 579
